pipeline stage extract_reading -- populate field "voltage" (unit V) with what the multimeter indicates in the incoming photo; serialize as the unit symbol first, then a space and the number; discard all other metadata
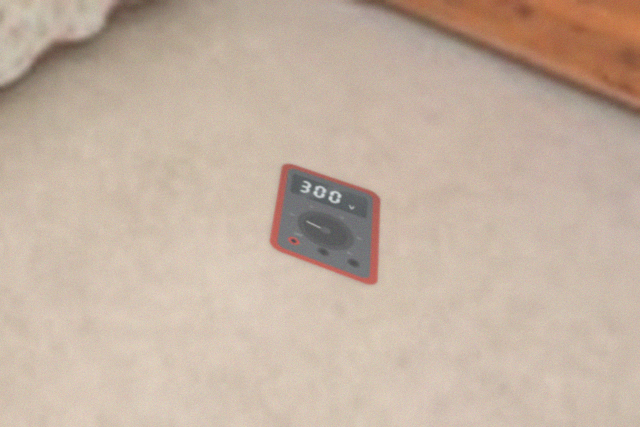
V 300
